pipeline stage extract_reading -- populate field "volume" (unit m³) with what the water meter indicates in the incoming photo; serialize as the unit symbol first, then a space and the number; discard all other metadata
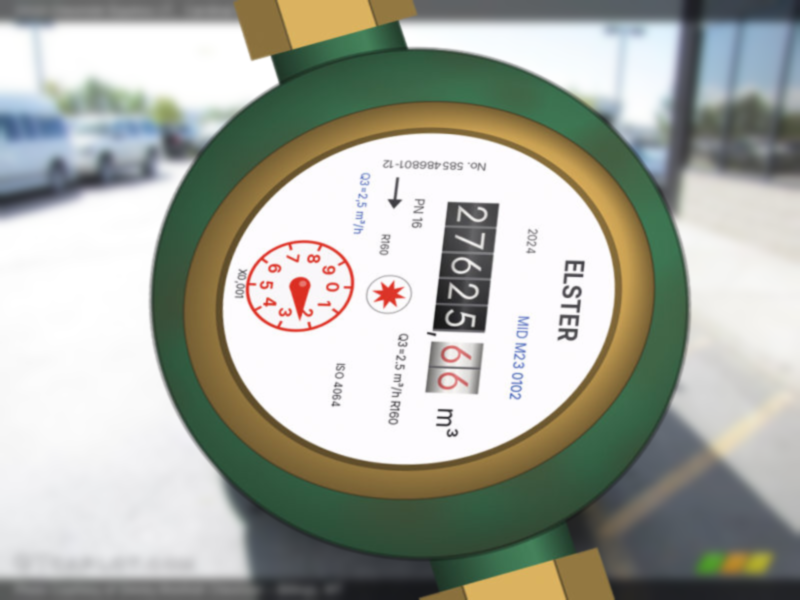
m³ 27625.662
